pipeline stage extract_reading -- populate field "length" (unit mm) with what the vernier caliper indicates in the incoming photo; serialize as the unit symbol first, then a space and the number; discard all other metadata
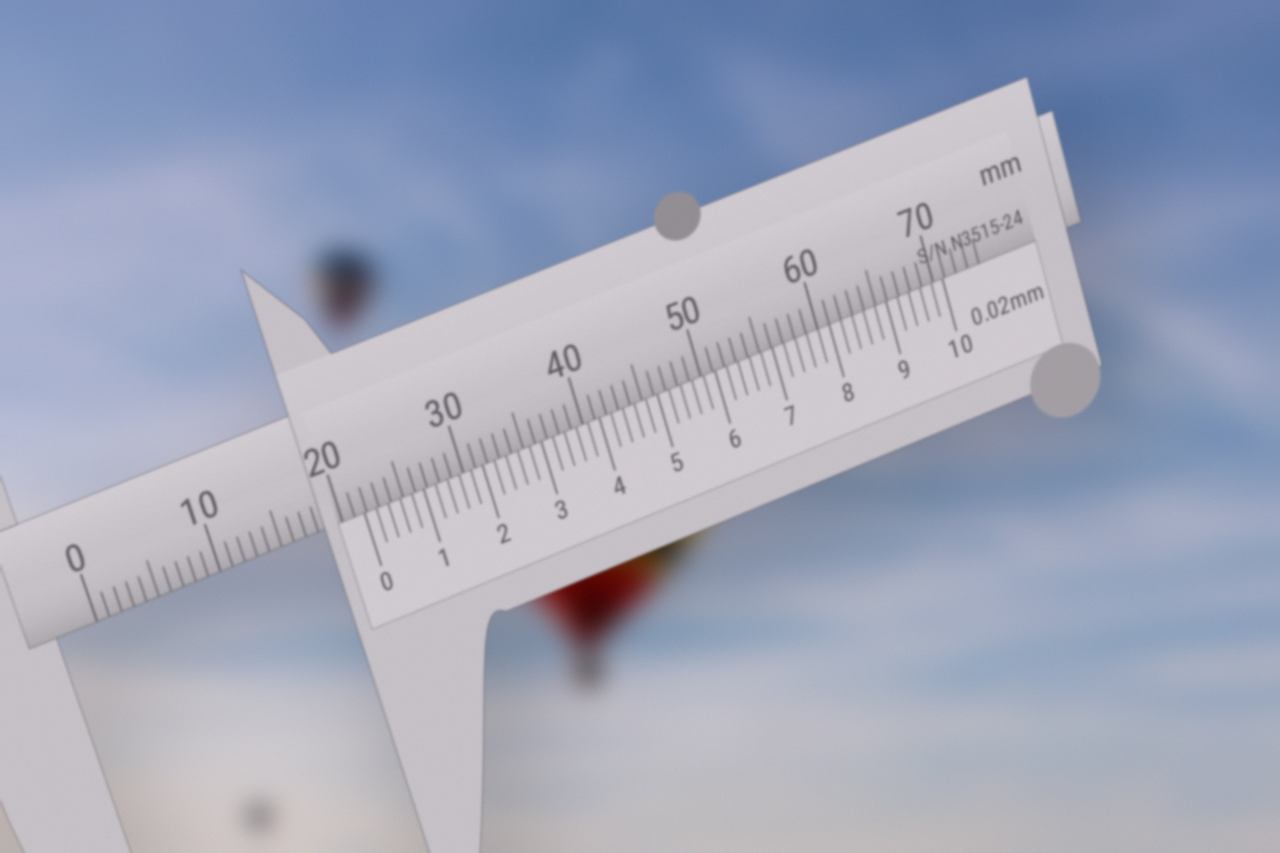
mm 21.8
